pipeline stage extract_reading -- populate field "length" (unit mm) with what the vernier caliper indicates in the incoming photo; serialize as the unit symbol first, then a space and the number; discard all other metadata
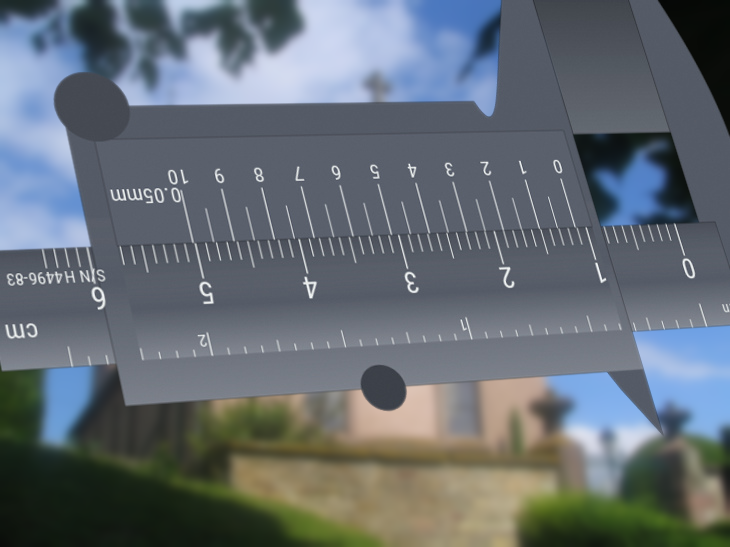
mm 11.2
